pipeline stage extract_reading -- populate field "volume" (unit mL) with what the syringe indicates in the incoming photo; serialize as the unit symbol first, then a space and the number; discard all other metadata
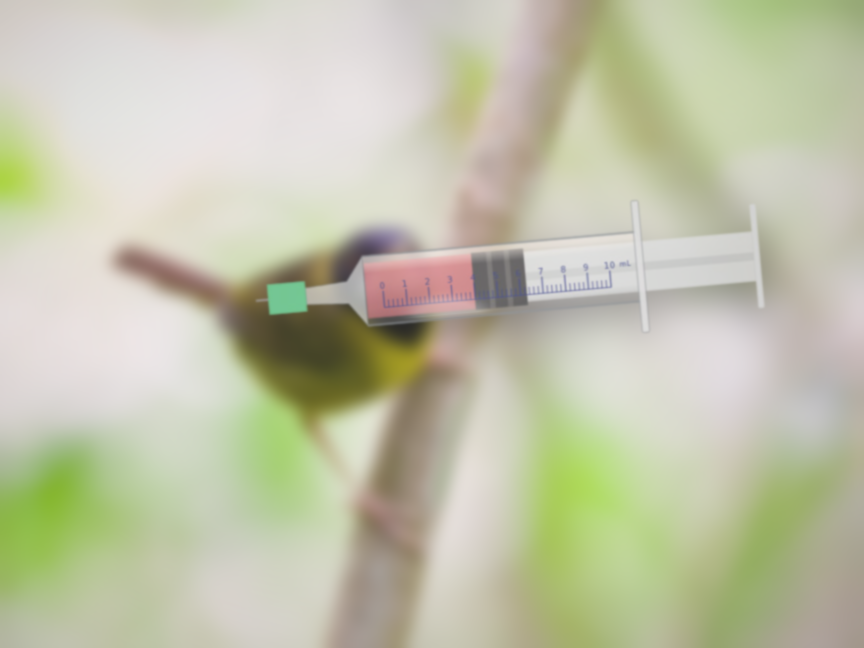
mL 4
